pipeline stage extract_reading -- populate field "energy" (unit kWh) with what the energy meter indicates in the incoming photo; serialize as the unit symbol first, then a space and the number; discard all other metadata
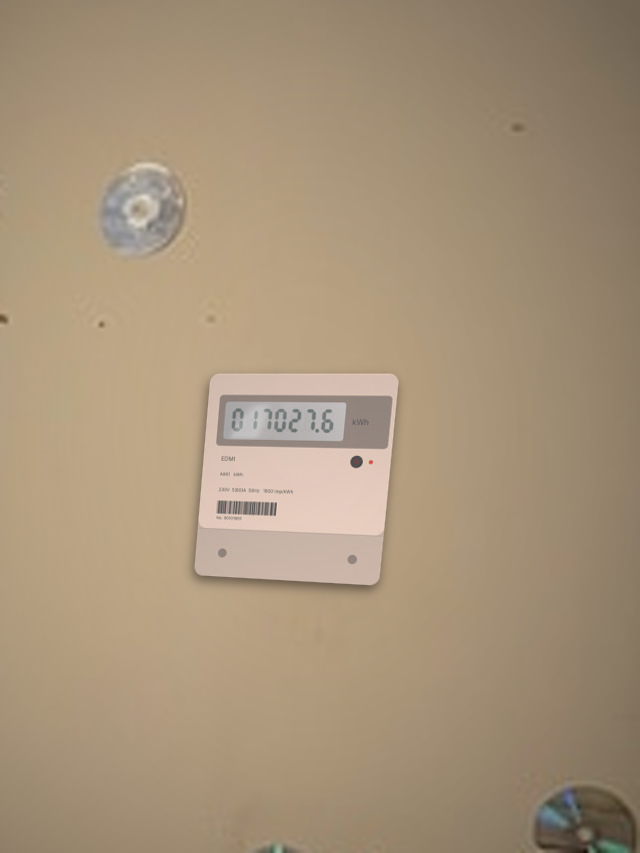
kWh 17027.6
